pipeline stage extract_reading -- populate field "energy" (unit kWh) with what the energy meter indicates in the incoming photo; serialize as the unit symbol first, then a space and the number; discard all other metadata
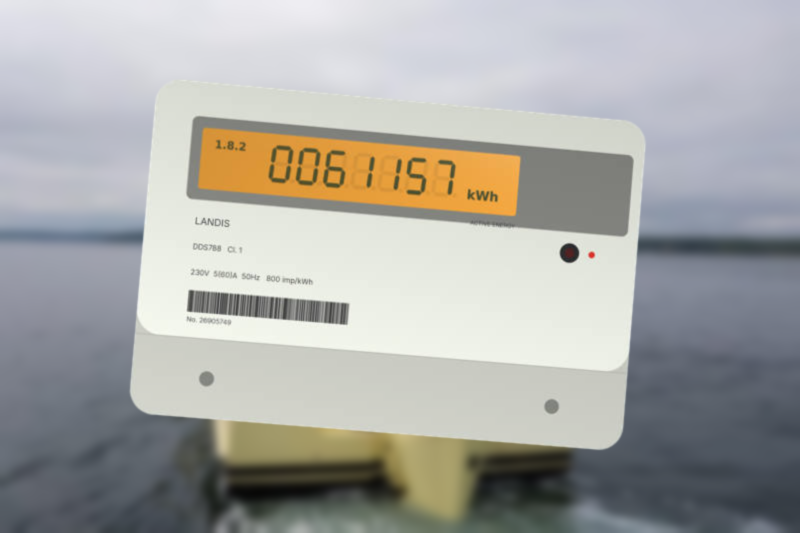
kWh 61157
